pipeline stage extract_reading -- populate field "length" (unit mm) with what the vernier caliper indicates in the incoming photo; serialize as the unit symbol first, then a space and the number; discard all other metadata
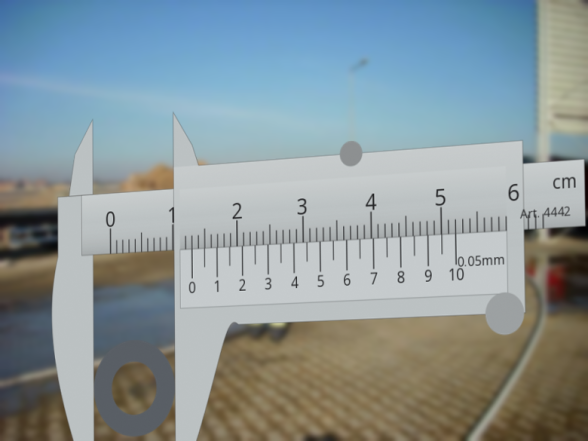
mm 13.0
